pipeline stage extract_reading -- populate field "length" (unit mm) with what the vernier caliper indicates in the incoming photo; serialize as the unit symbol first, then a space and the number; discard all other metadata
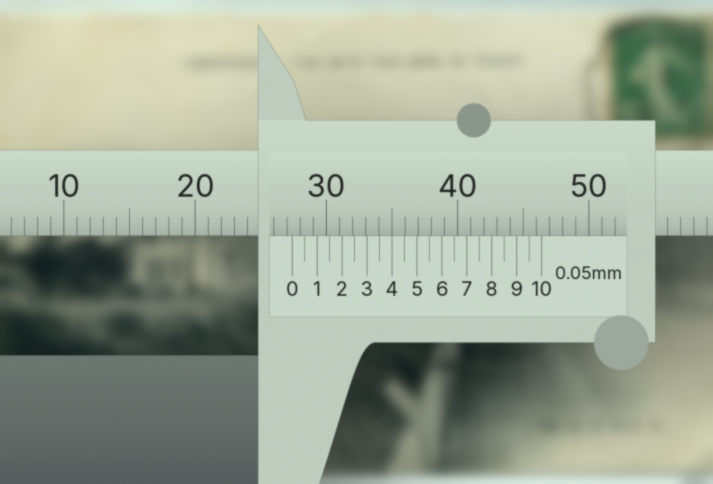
mm 27.4
